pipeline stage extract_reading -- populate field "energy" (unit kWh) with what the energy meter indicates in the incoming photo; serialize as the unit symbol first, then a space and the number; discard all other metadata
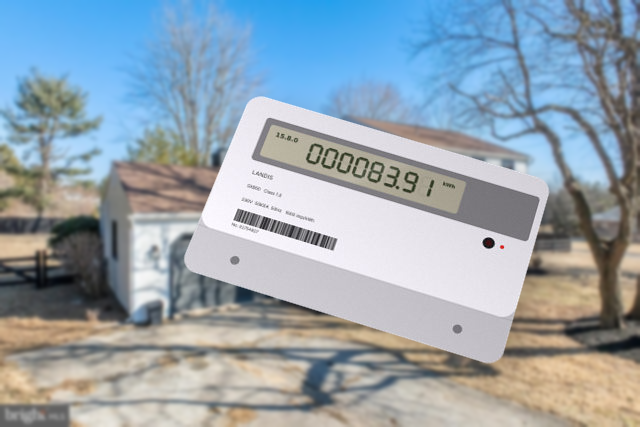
kWh 83.91
